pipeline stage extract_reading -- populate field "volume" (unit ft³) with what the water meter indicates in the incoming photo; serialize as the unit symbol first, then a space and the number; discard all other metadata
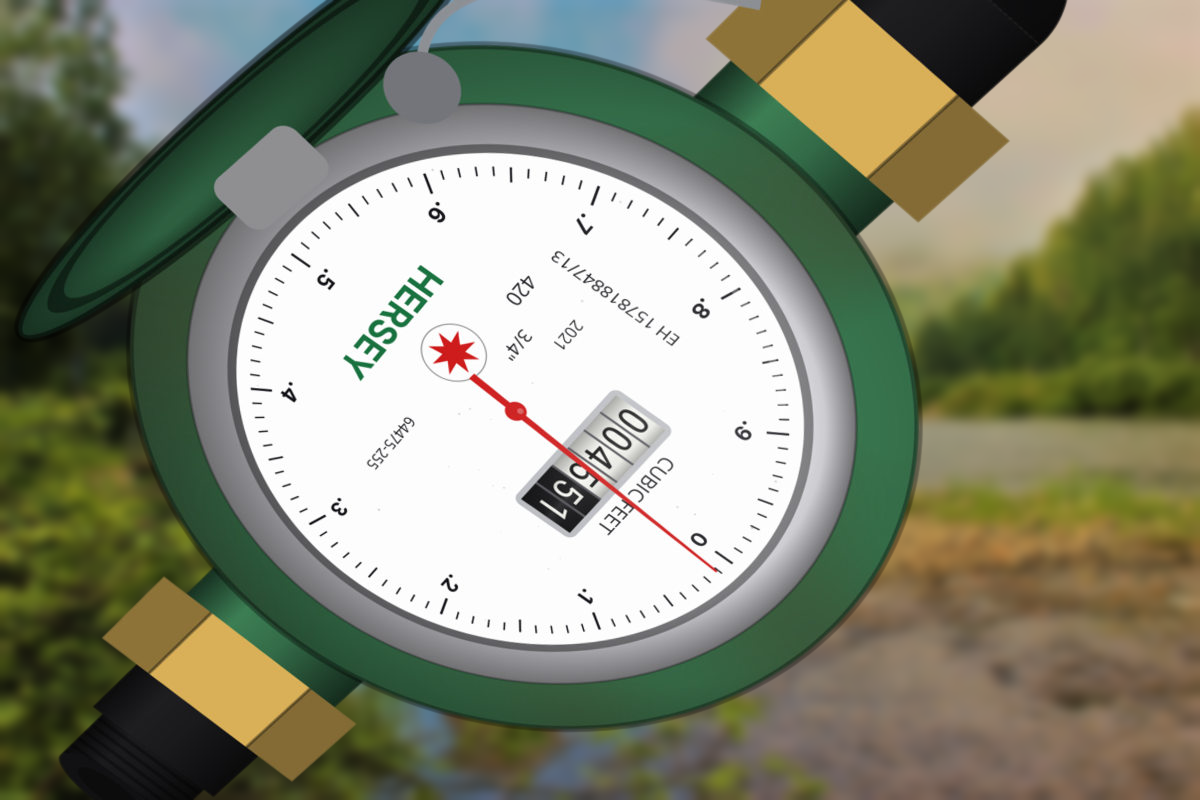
ft³ 4551.01
